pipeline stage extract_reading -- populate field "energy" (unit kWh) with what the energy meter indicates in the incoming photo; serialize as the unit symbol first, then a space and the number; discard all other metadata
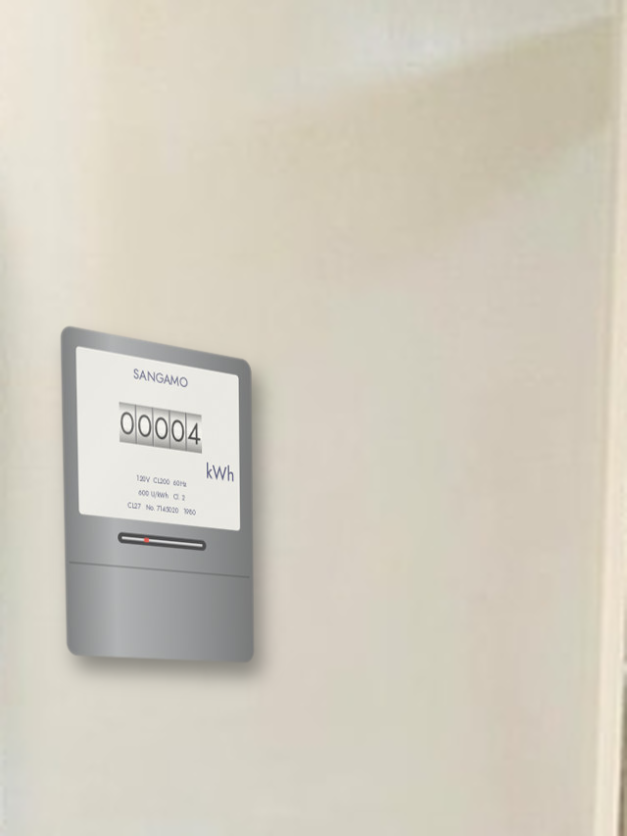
kWh 4
